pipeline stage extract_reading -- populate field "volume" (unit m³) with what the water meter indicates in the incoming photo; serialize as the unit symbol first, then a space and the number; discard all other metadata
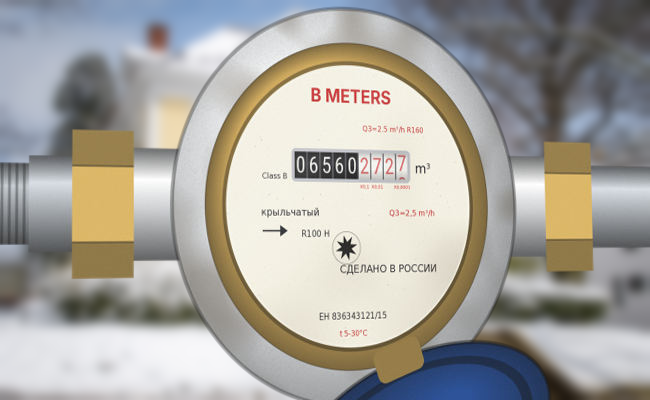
m³ 6560.2727
